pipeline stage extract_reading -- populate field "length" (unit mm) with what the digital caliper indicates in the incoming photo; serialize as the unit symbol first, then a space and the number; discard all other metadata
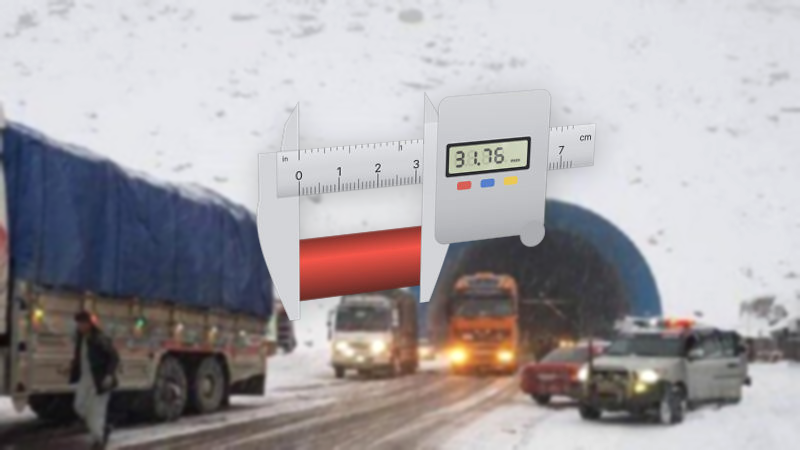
mm 31.76
